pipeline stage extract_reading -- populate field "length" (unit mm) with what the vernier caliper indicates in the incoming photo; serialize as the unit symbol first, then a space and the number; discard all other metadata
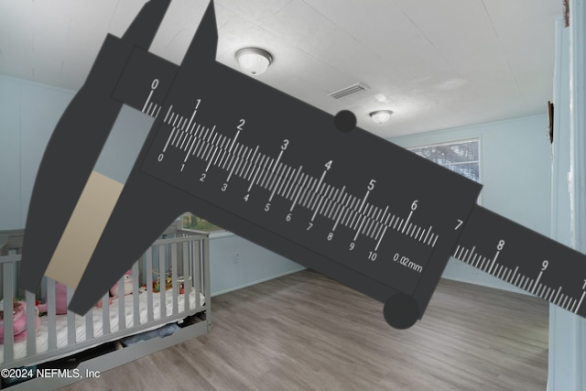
mm 7.5
